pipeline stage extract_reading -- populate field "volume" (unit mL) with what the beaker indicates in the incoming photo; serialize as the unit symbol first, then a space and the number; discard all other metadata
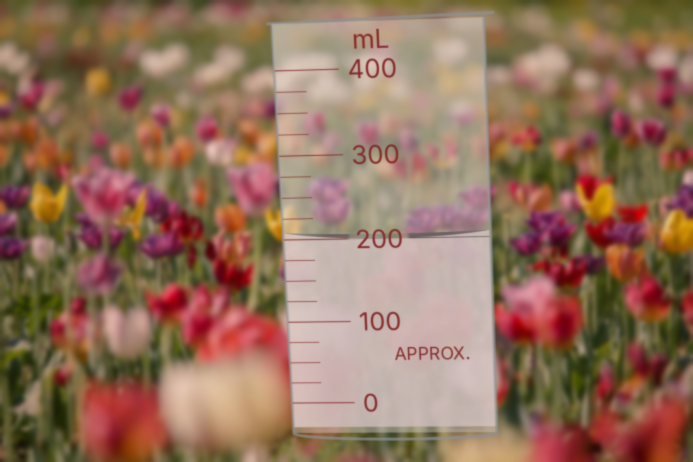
mL 200
